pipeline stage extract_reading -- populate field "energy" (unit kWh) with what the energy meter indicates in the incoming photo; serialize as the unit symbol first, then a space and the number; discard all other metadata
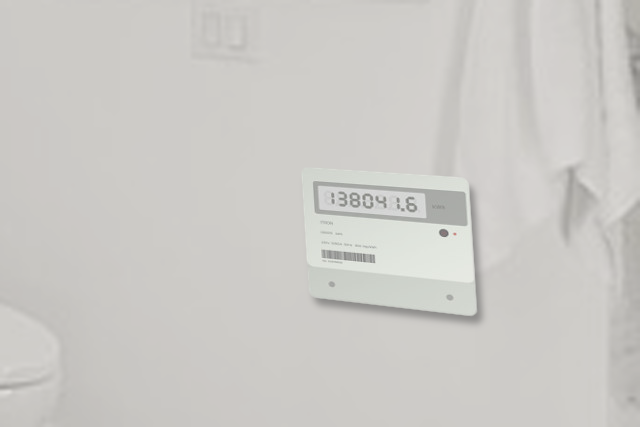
kWh 138041.6
